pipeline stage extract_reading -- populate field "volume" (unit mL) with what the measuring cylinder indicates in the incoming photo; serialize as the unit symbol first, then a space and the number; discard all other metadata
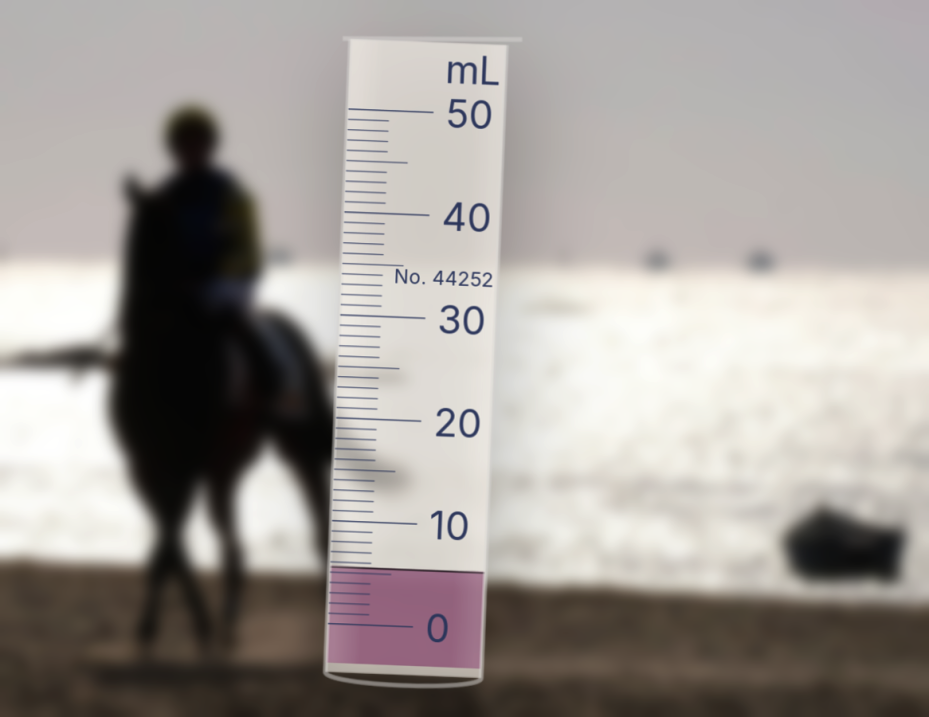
mL 5.5
